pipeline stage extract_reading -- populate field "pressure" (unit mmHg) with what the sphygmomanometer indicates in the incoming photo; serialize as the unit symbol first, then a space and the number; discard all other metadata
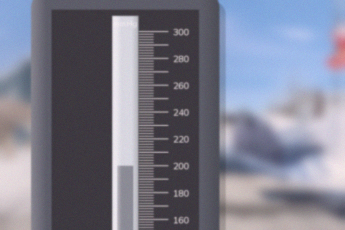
mmHg 200
